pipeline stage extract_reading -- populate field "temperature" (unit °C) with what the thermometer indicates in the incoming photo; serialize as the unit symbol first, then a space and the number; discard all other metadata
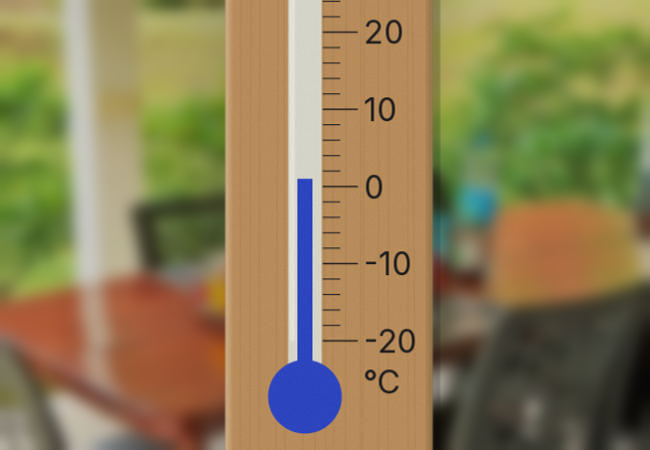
°C 1
